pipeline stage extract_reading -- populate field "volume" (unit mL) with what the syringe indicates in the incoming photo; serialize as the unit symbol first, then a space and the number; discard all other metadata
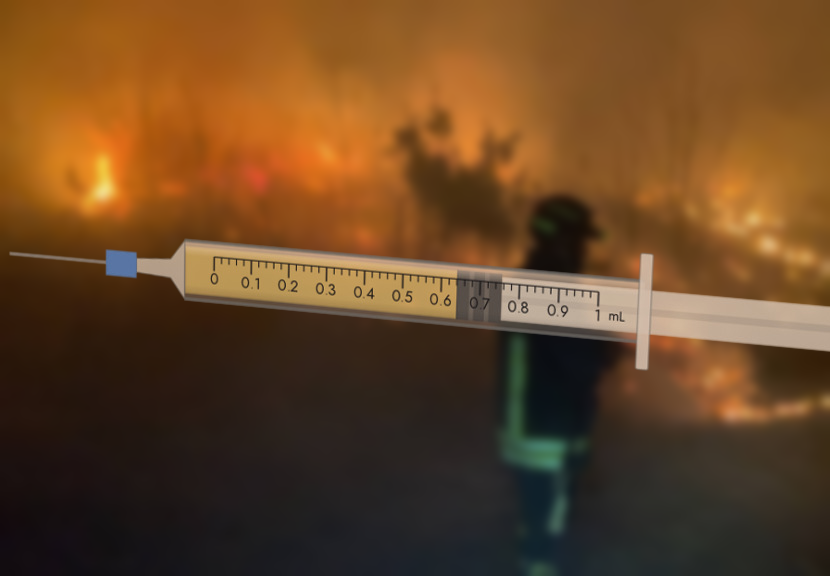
mL 0.64
